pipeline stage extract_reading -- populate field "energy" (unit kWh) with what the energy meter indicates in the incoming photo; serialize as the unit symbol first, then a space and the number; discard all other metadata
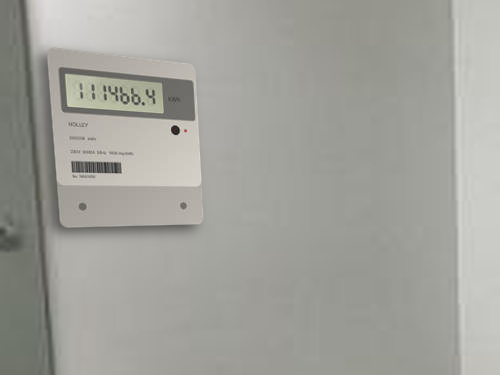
kWh 111466.4
